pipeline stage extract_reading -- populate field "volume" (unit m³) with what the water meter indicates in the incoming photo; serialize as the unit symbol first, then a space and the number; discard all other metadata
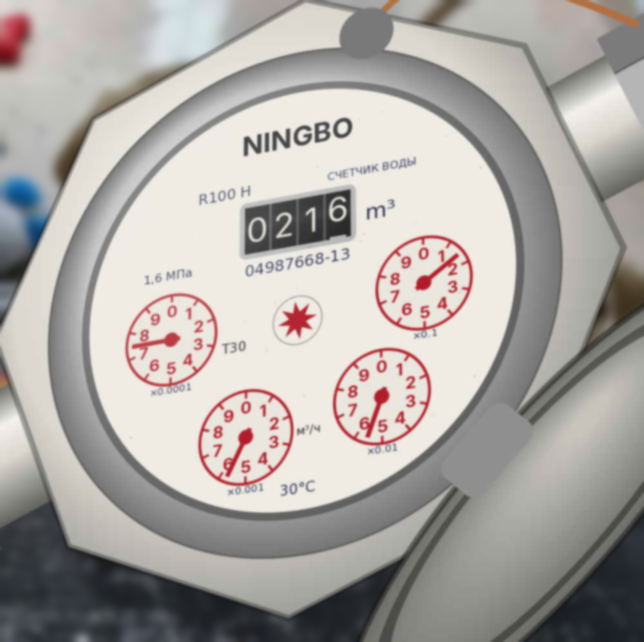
m³ 216.1557
